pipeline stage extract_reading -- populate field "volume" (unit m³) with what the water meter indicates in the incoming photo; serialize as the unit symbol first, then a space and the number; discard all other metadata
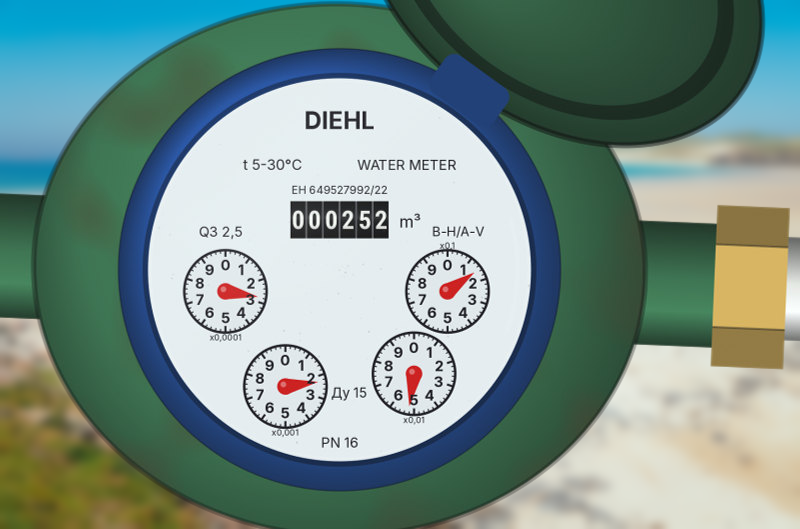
m³ 252.1522
